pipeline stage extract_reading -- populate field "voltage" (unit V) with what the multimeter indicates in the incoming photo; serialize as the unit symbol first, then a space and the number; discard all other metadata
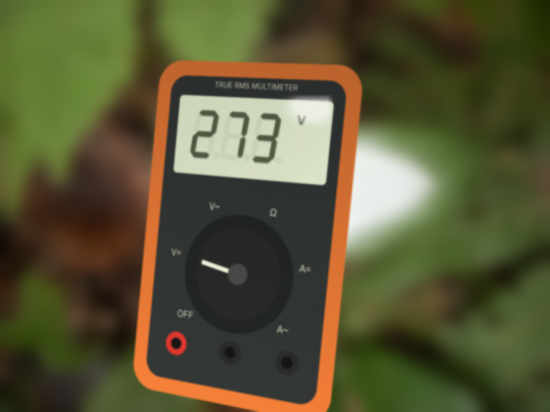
V 273
